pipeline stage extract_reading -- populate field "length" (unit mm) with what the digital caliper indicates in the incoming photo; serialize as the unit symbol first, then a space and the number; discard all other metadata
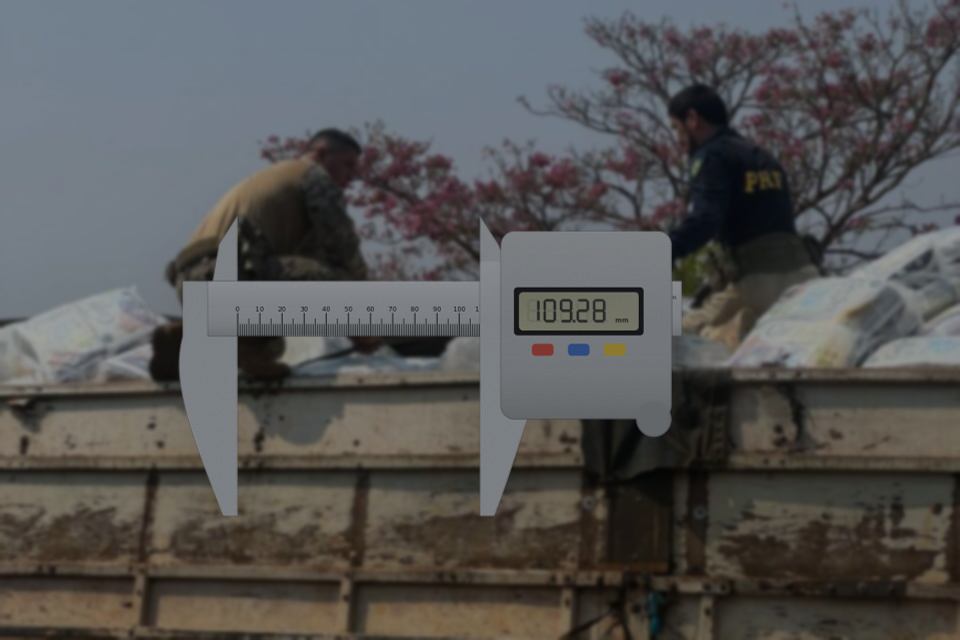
mm 109.28
